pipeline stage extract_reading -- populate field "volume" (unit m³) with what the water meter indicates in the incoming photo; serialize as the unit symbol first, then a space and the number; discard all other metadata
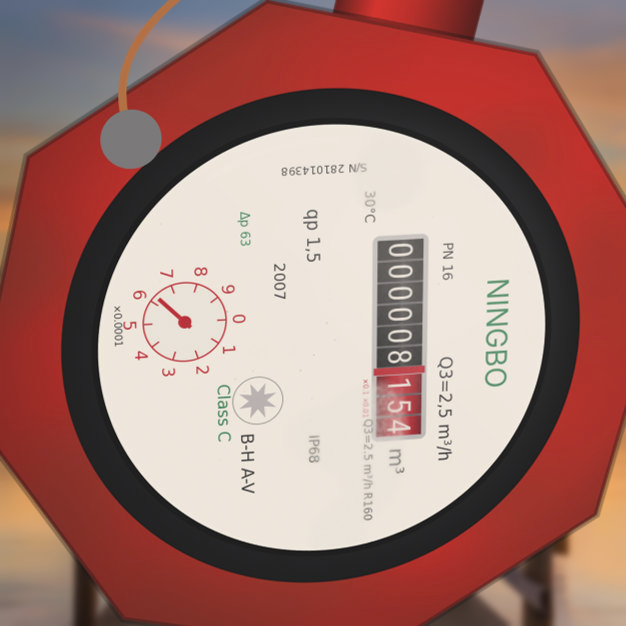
m³ 8.1546
